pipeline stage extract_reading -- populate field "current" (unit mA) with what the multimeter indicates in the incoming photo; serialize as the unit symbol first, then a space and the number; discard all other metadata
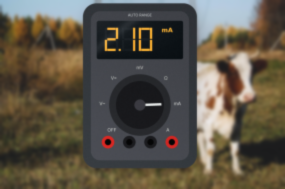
mA 2.10
